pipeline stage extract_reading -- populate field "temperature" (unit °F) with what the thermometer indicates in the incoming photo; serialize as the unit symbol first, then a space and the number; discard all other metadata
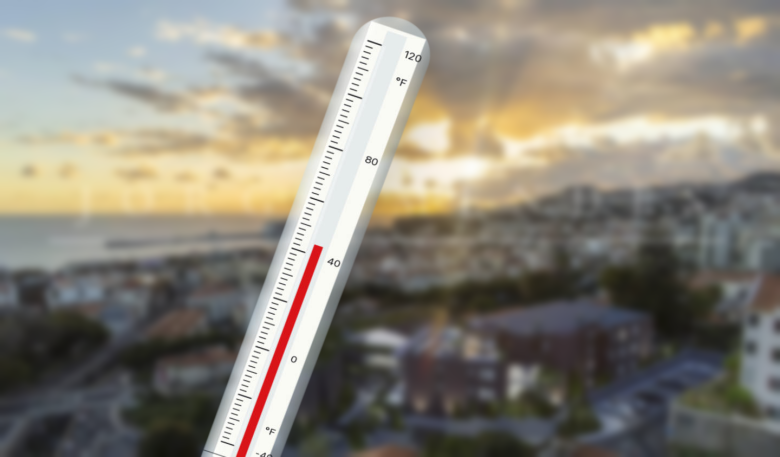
°F 44
